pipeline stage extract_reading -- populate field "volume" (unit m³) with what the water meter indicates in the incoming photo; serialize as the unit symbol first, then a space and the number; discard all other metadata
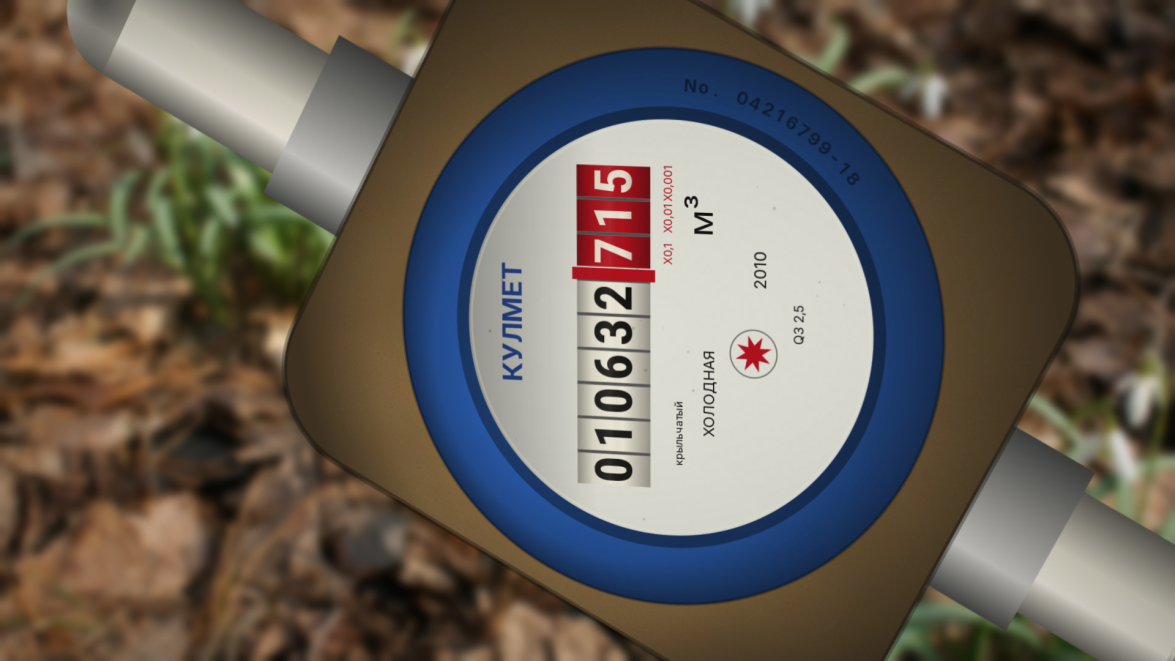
m³ 10632.715
